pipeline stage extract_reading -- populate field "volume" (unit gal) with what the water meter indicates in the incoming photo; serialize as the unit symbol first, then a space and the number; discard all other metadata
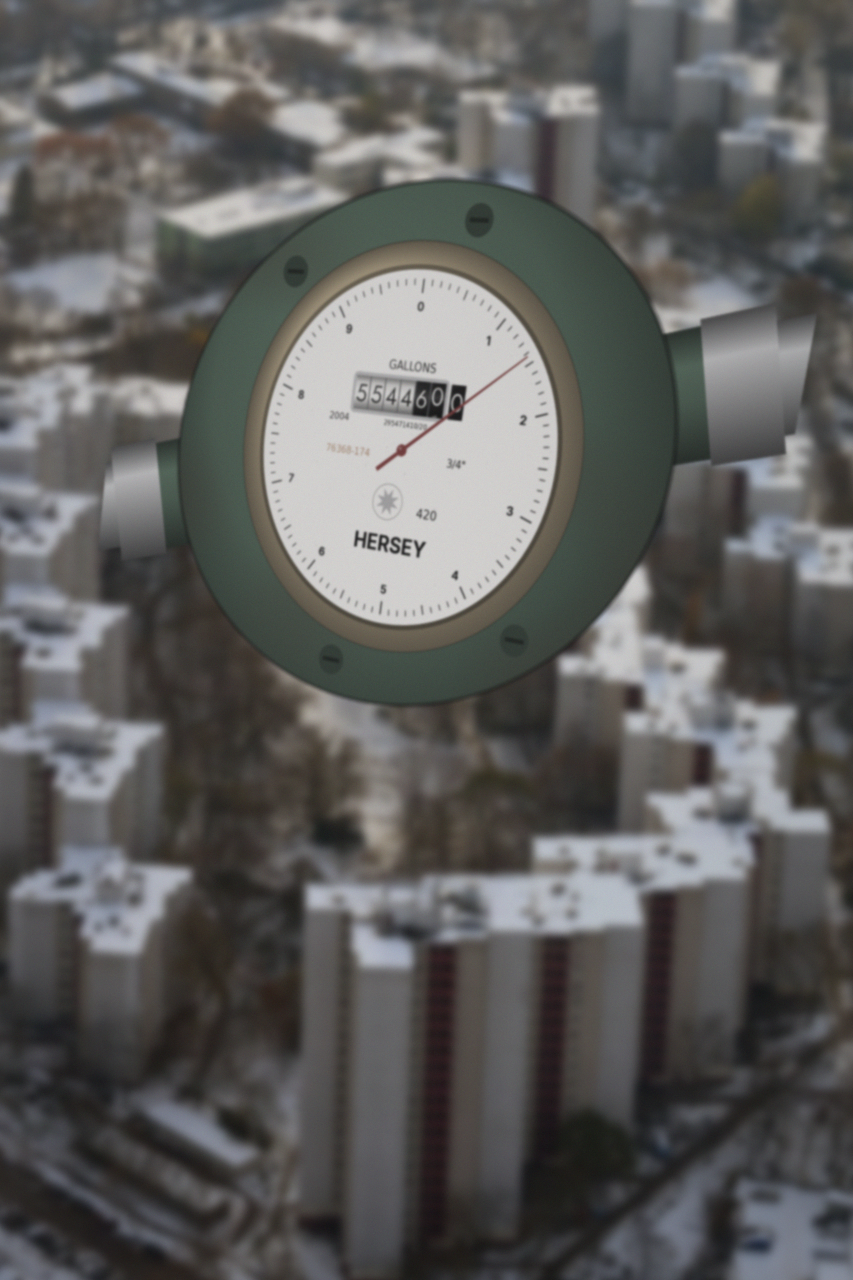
gal 5544601.4
